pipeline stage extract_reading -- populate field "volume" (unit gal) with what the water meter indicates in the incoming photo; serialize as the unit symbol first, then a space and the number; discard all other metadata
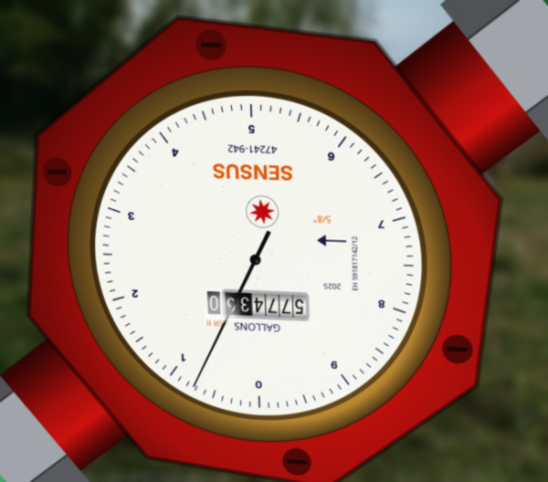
gal 5774360.7
